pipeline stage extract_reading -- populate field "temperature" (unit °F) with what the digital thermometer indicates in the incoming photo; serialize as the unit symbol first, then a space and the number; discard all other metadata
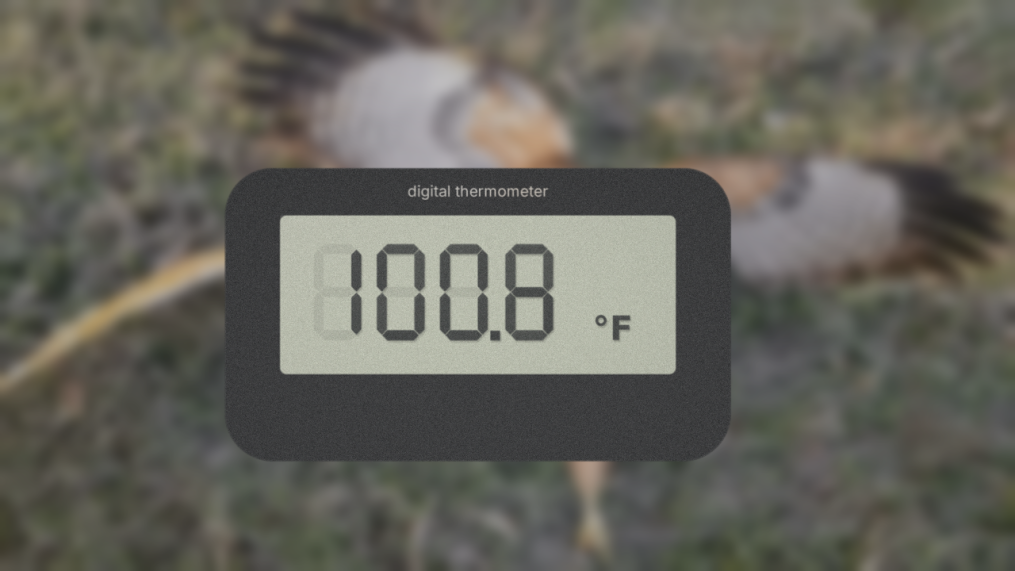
°F 100.8
